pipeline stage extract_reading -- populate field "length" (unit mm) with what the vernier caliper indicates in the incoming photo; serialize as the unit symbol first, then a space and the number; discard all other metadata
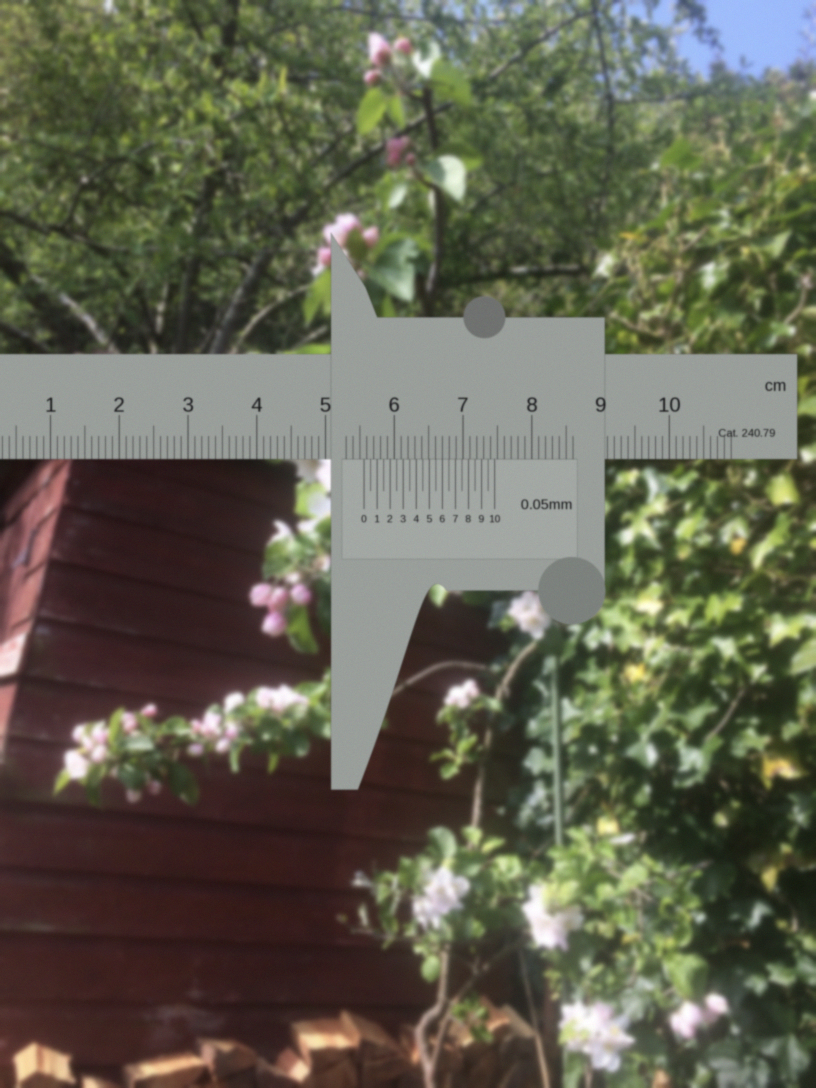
mm 55.6
